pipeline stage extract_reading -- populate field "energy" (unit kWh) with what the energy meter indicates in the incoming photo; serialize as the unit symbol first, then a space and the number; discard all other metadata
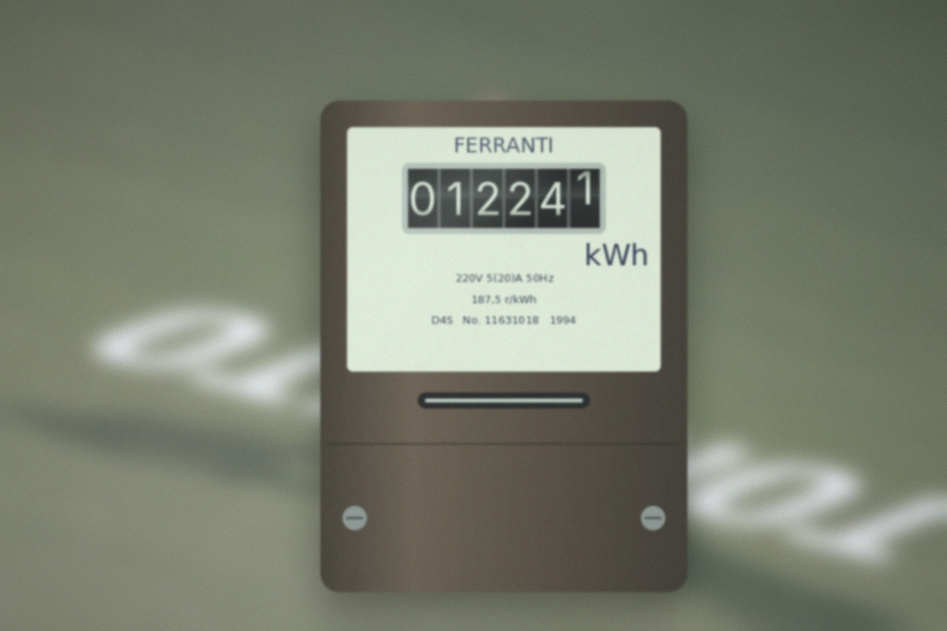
kWh 12241
